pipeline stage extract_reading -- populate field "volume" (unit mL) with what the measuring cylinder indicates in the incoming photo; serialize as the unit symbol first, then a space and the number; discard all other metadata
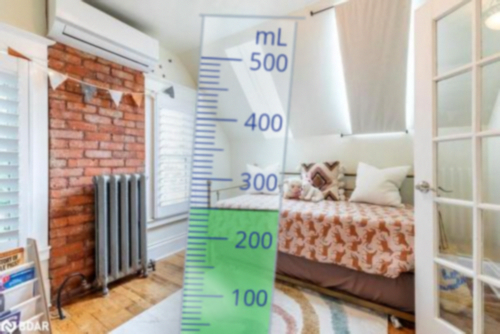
mL 250
